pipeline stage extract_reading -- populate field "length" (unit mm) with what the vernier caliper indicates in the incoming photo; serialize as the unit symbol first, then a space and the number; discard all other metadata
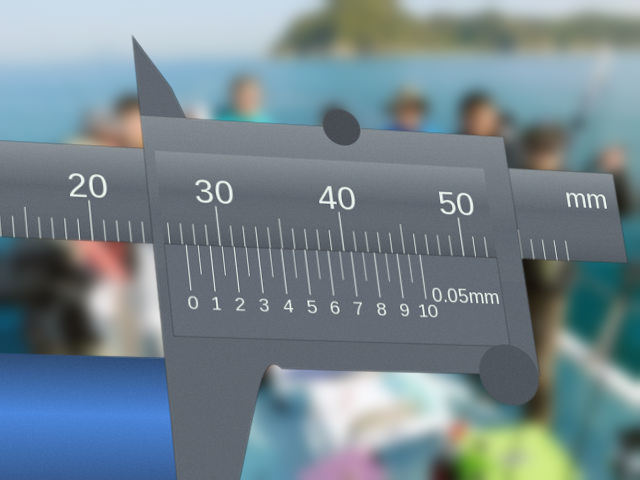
mm 27.3
